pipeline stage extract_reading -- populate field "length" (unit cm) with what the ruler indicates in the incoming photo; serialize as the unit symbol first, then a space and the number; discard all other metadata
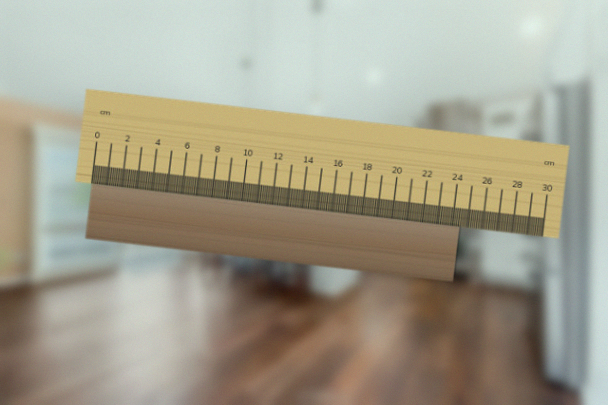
cm 24.5
